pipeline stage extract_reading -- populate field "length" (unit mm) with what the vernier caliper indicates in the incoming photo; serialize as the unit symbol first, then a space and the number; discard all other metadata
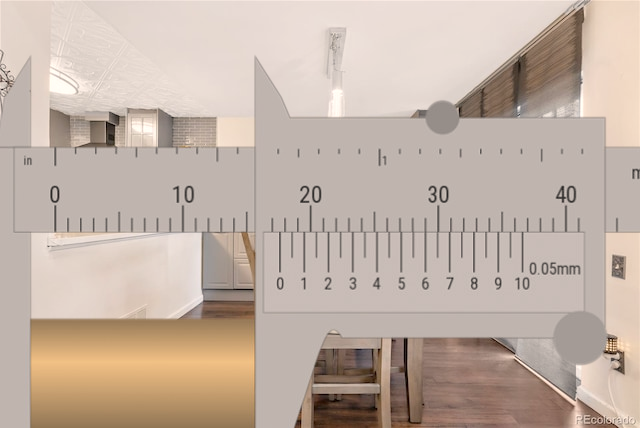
mm 17.6
